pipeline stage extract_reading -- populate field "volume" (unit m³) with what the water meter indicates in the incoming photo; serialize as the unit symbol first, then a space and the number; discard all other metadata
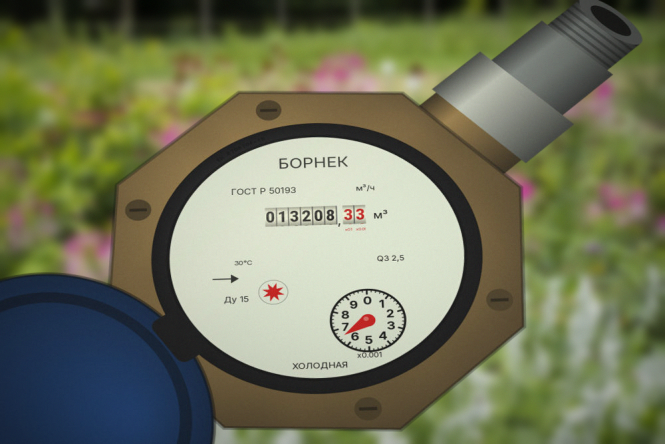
m³ 13208.336
